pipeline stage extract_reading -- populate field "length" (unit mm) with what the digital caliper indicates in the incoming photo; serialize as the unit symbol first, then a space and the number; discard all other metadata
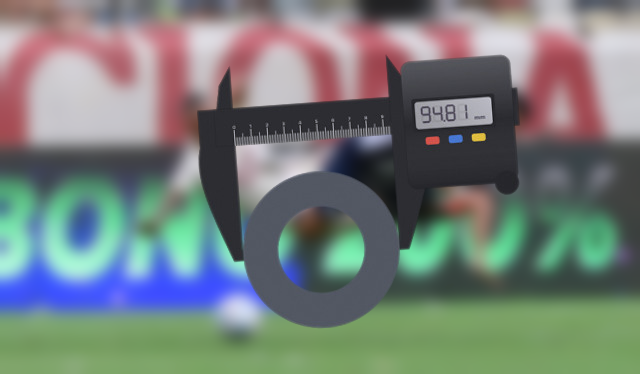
mm 94.81
